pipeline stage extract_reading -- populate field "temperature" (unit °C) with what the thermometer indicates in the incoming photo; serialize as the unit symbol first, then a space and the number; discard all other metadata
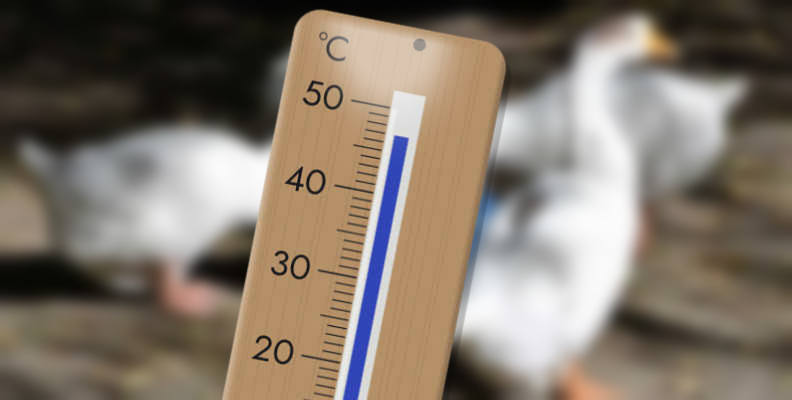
°C 47
